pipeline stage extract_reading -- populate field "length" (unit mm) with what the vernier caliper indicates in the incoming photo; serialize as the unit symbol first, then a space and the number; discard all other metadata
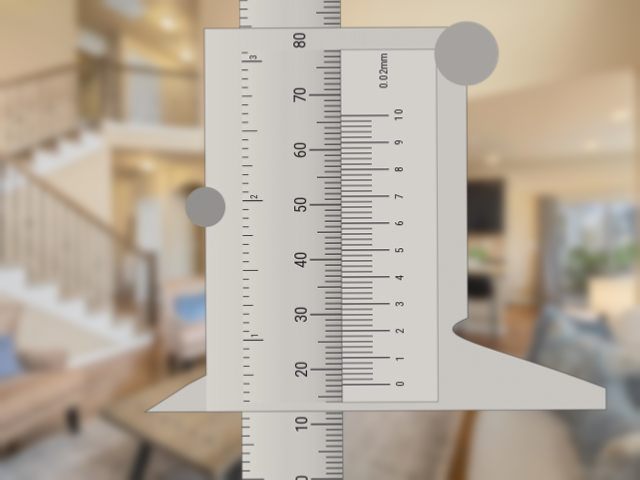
mm 17.2
